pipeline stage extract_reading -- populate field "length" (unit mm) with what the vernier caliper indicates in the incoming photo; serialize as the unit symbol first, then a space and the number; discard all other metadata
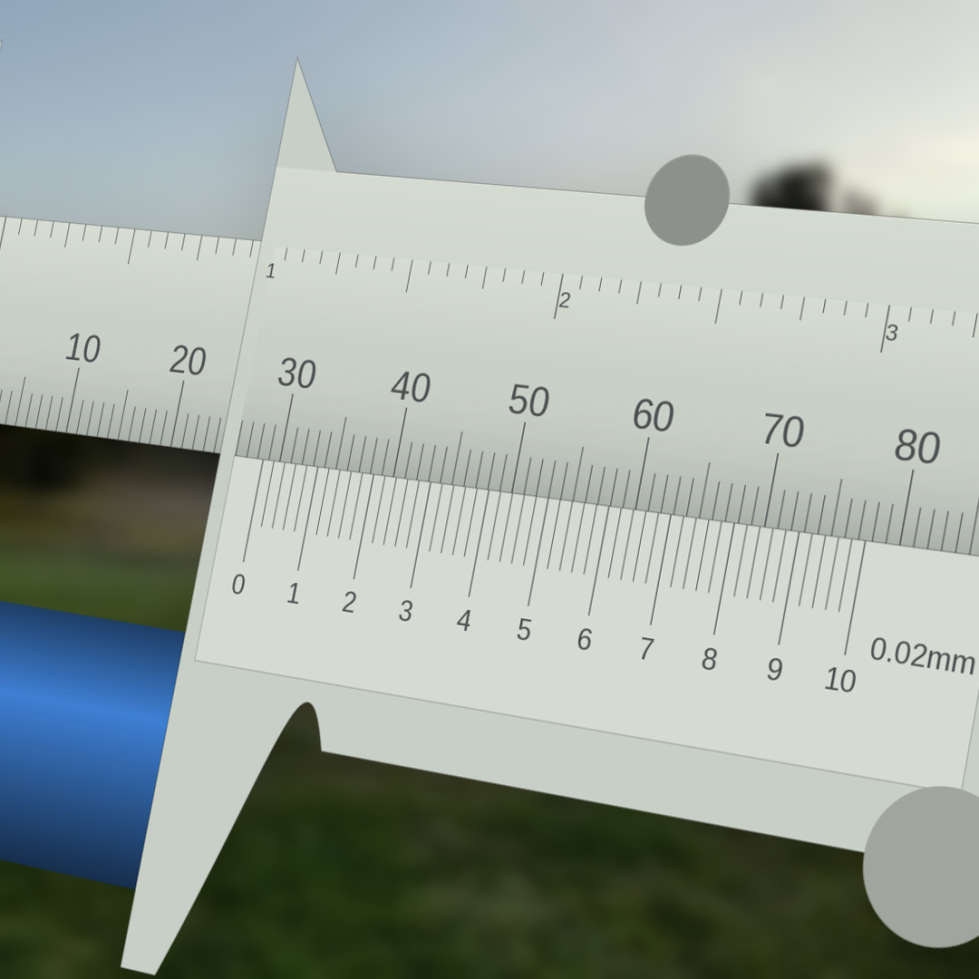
mm 28.5
